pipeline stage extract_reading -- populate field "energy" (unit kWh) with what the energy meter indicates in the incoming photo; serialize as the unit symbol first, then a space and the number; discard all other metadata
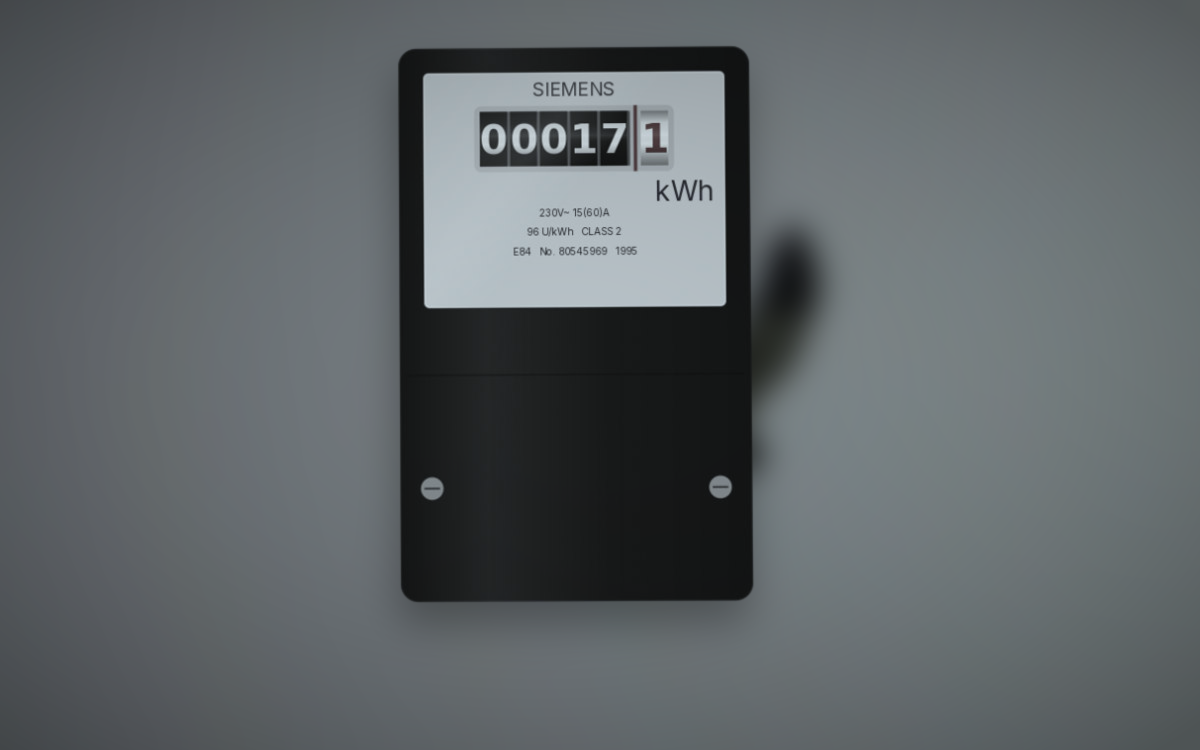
kWh 17.1
